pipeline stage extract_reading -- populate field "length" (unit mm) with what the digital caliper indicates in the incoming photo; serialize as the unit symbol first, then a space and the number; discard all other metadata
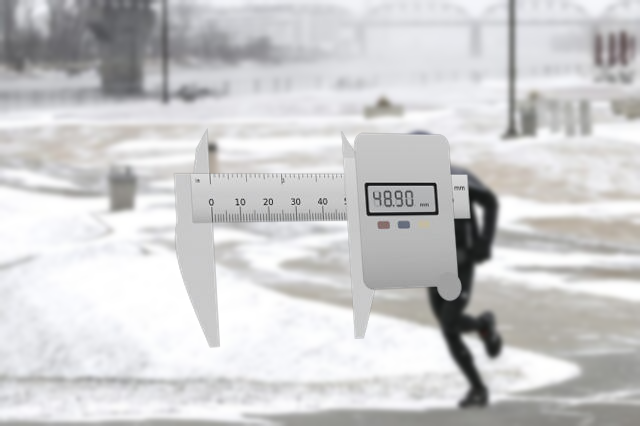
mm 48.90
